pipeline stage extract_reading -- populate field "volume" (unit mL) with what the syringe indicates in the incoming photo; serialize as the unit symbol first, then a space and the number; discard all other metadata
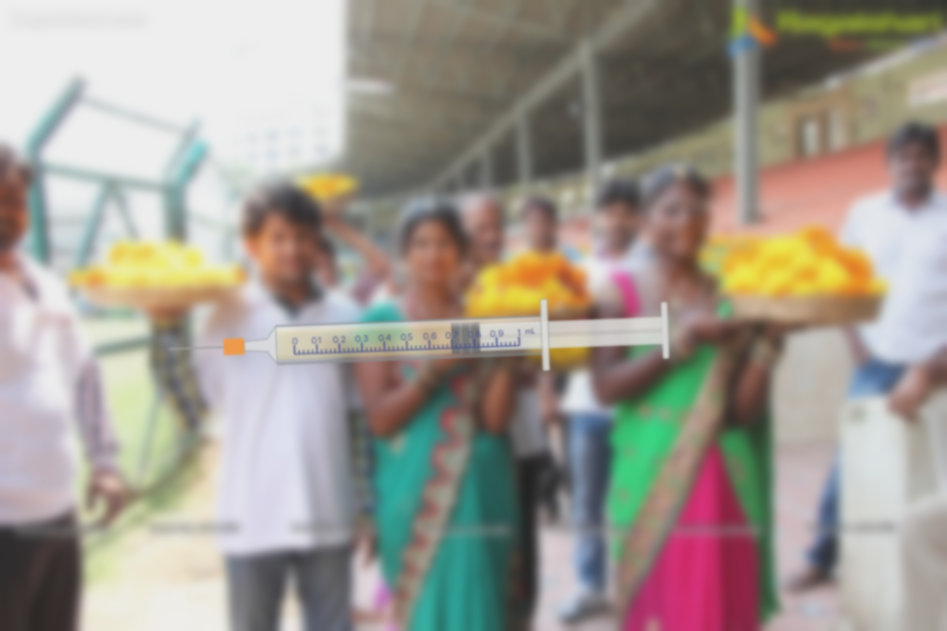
mL 0.7
